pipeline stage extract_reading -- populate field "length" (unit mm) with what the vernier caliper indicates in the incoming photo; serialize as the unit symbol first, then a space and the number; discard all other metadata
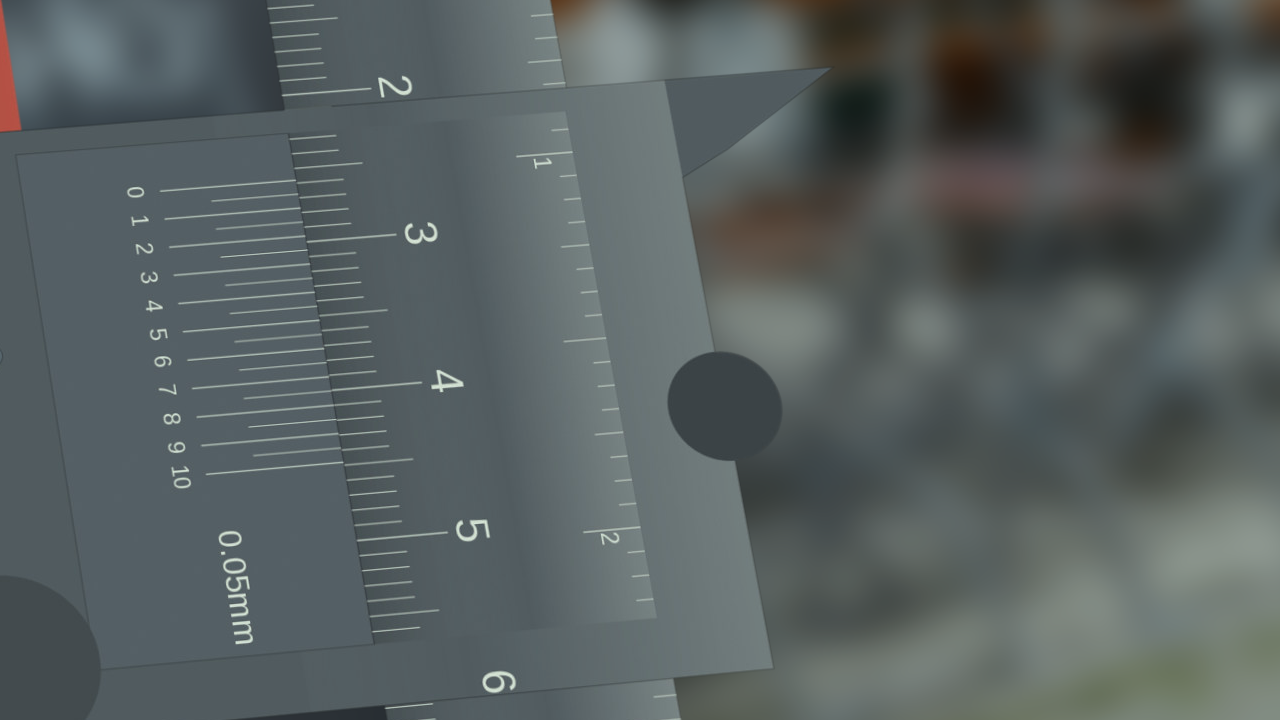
mm 25.8
